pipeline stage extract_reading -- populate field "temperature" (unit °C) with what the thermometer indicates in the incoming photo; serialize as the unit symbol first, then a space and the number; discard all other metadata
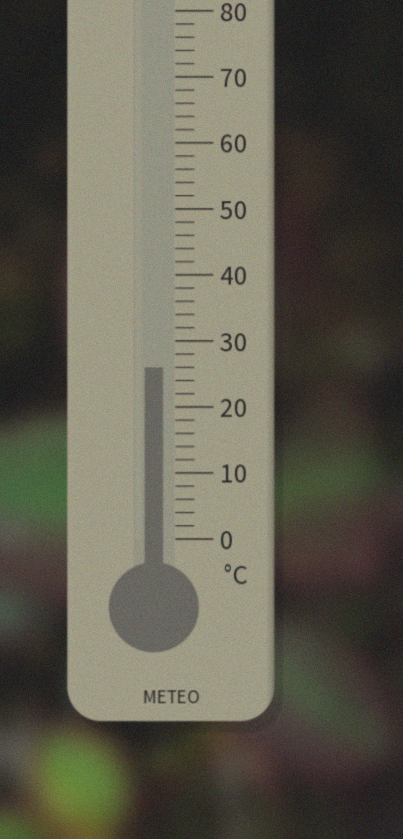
°C 26
